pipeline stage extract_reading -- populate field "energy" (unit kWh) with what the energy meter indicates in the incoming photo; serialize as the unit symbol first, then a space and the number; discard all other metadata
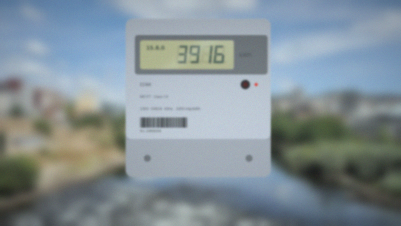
kWh 3916
